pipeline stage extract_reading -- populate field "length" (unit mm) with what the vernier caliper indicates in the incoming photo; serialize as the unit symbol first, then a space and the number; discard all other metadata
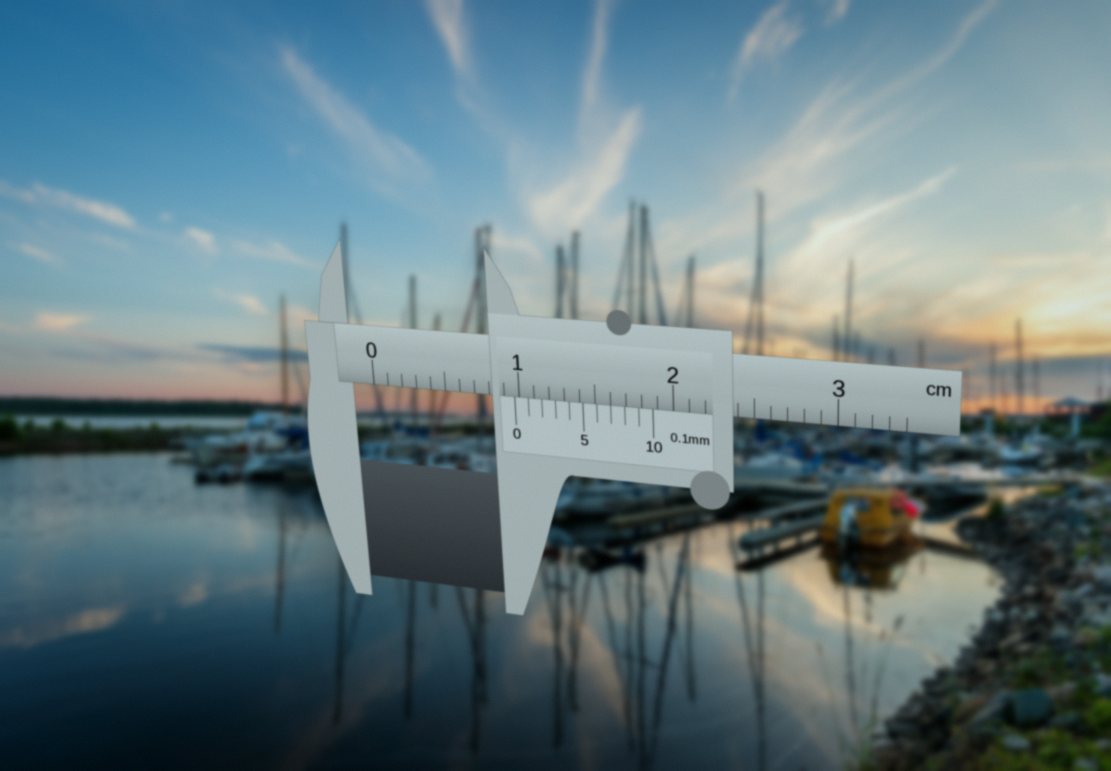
mm 9.7
